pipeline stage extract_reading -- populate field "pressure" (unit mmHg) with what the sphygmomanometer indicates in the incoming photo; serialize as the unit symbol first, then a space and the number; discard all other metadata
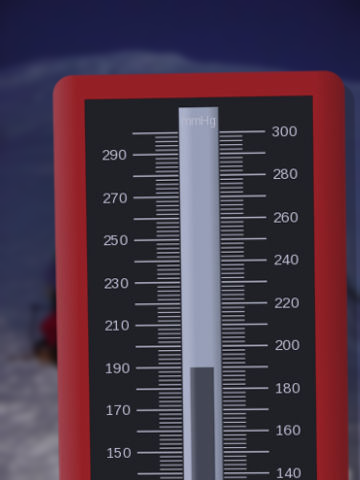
mmHg 190
